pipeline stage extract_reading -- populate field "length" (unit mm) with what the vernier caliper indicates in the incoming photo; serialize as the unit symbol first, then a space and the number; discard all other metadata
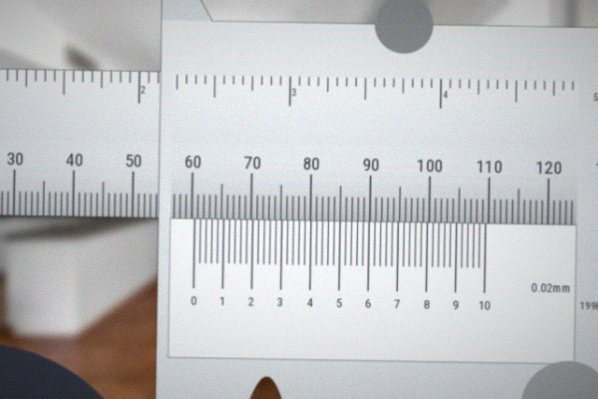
mm 60.5
